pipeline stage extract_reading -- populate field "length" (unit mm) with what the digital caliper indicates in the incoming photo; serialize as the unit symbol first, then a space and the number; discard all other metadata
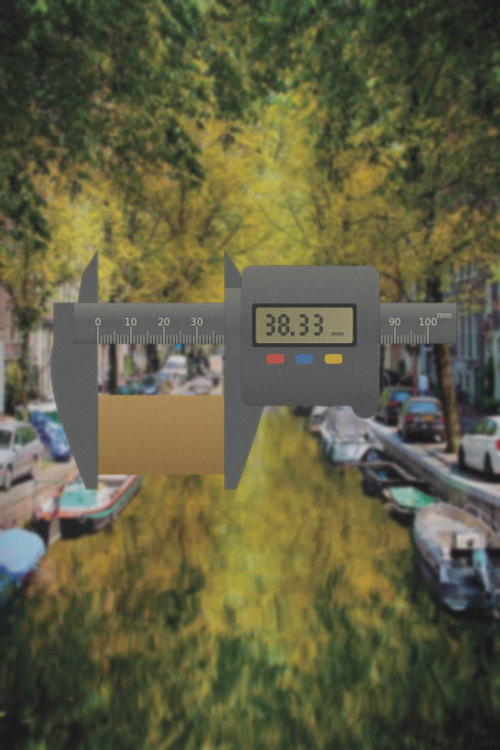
mm 38.33
